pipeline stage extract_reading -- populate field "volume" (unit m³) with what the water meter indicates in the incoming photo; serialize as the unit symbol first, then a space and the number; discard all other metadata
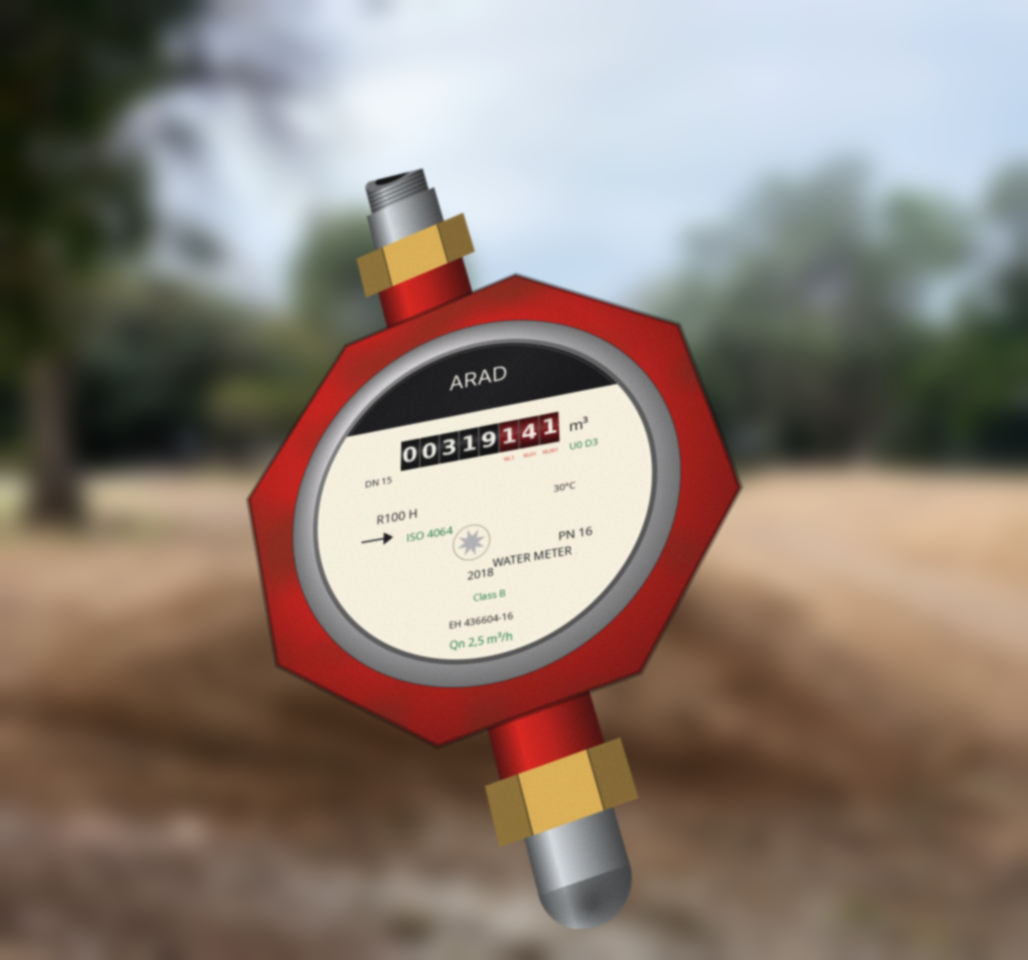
m³ 319.141
